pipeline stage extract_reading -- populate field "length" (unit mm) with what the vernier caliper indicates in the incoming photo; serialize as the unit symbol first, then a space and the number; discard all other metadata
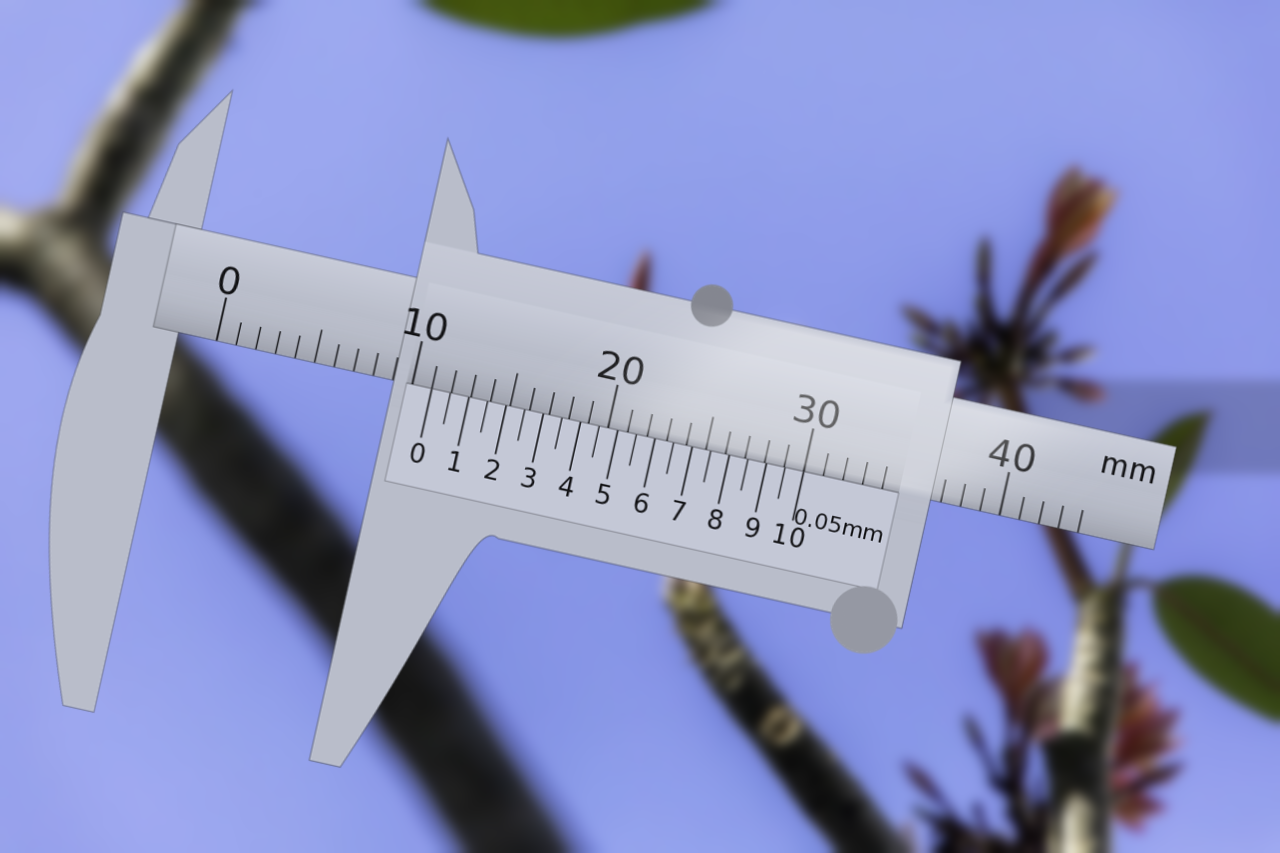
mm 11.0
